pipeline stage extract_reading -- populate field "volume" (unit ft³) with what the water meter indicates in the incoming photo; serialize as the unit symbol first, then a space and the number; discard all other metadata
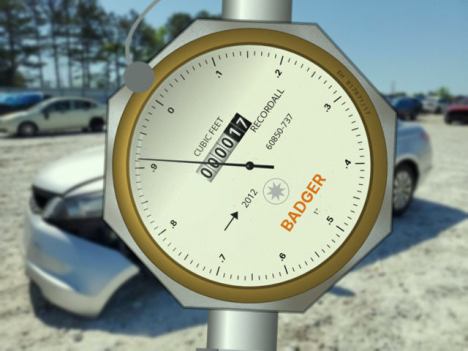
ft³ 16.91
